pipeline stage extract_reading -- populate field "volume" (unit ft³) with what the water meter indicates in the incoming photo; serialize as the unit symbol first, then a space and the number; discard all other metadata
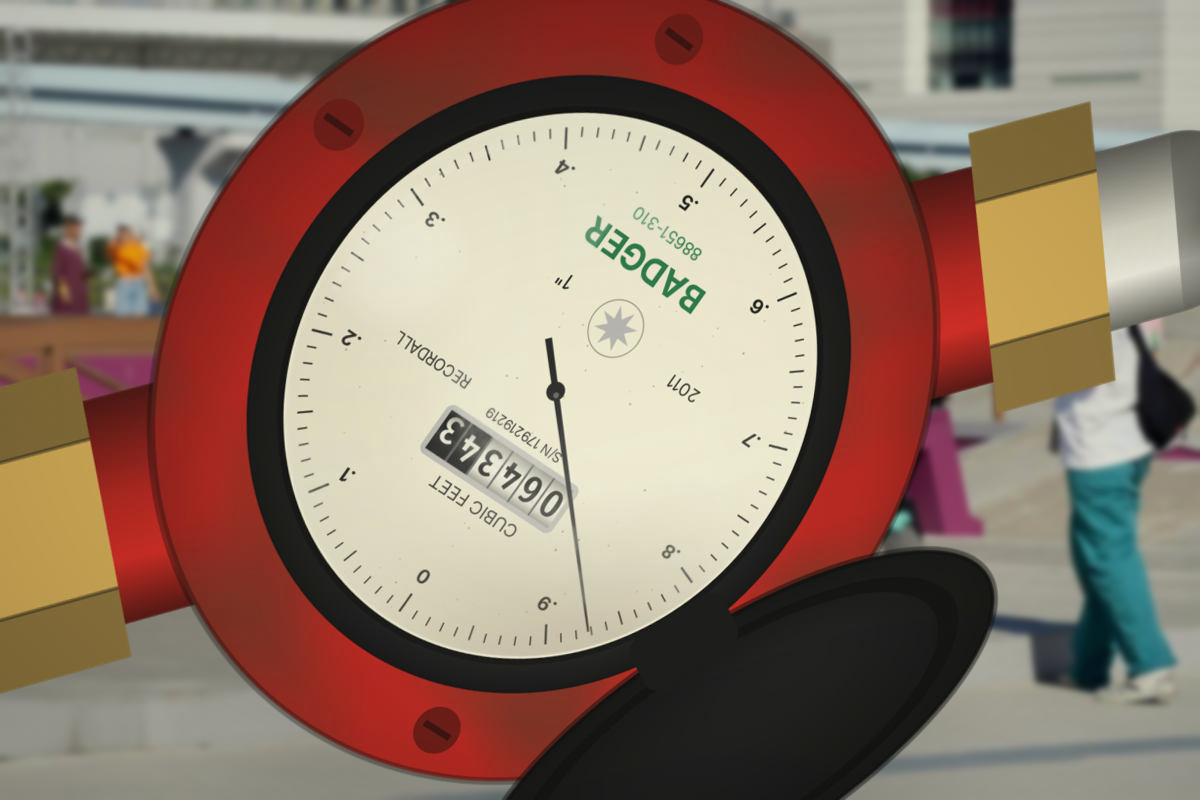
ft³ 64342.87
